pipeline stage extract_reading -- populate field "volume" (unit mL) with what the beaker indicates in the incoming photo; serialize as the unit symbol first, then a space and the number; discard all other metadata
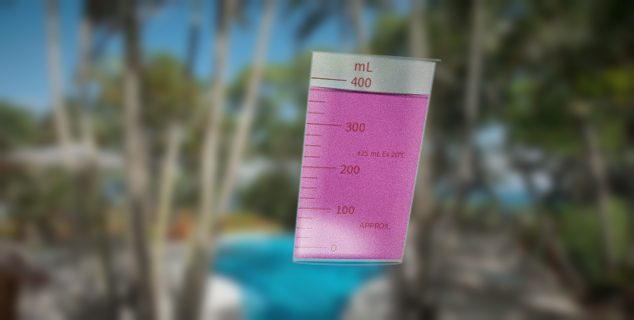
mL 375
